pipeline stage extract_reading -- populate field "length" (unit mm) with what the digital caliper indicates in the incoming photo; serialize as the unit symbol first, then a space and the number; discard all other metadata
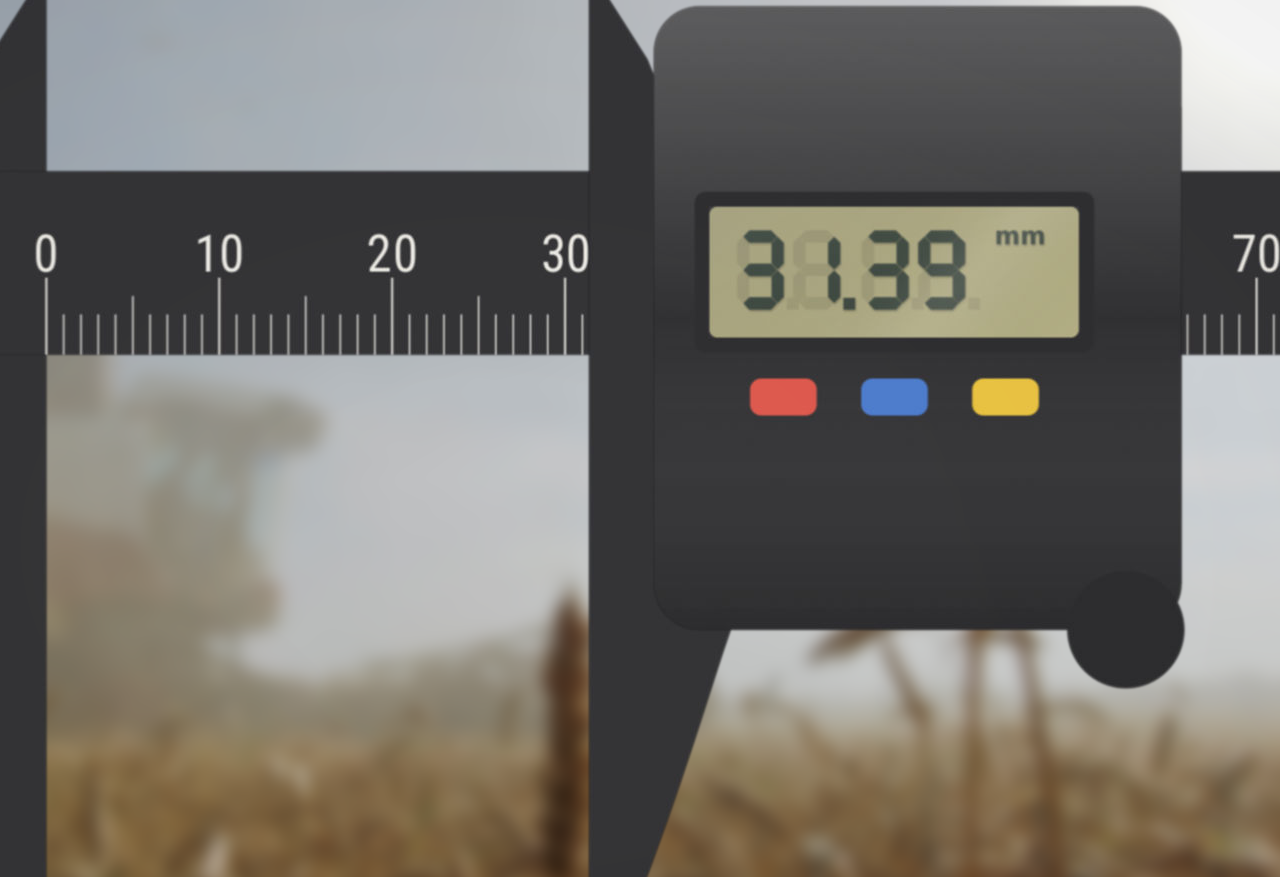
mm 31.39
